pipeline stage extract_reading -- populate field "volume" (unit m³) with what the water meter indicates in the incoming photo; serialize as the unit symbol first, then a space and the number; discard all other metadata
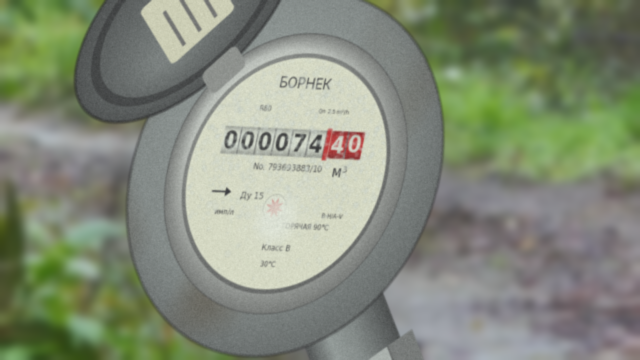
m³ 74.40
